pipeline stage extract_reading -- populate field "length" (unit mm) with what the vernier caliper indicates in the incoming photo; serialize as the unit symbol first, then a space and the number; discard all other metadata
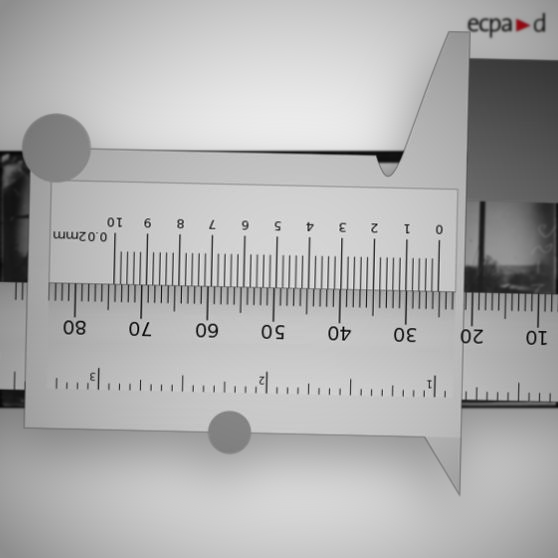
mm 25.2
